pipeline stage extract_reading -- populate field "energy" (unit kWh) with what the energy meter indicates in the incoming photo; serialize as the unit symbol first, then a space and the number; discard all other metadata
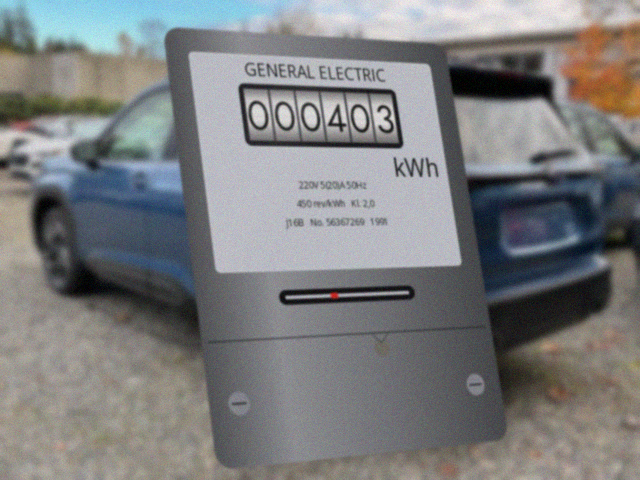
kWh 403
